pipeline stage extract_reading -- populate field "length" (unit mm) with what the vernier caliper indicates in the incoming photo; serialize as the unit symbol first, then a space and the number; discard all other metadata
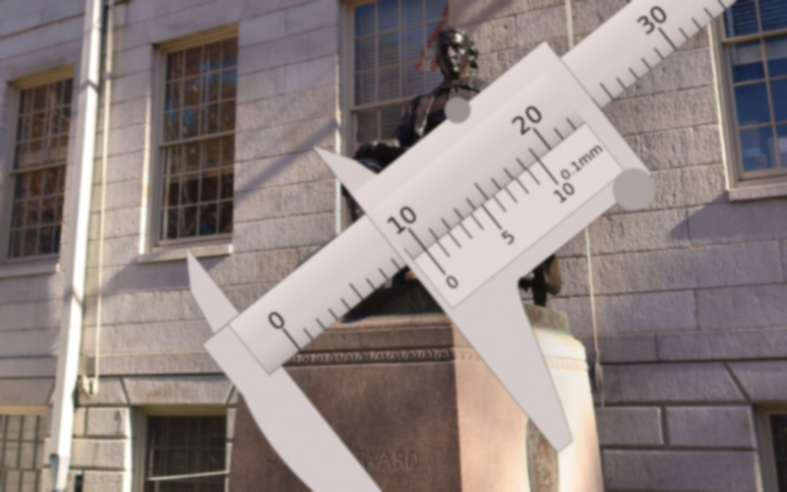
mm 10.0
